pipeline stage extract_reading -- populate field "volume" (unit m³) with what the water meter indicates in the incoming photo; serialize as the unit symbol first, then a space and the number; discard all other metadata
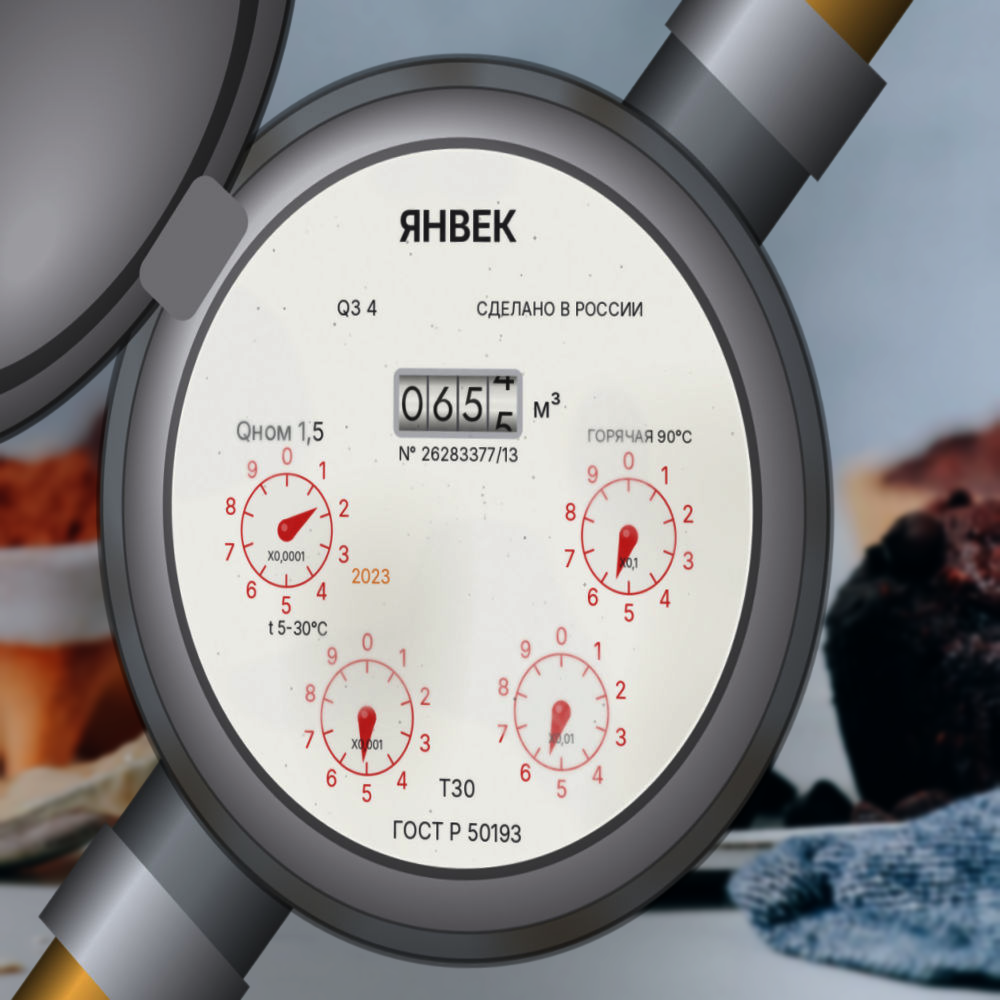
m³ 654.5551
